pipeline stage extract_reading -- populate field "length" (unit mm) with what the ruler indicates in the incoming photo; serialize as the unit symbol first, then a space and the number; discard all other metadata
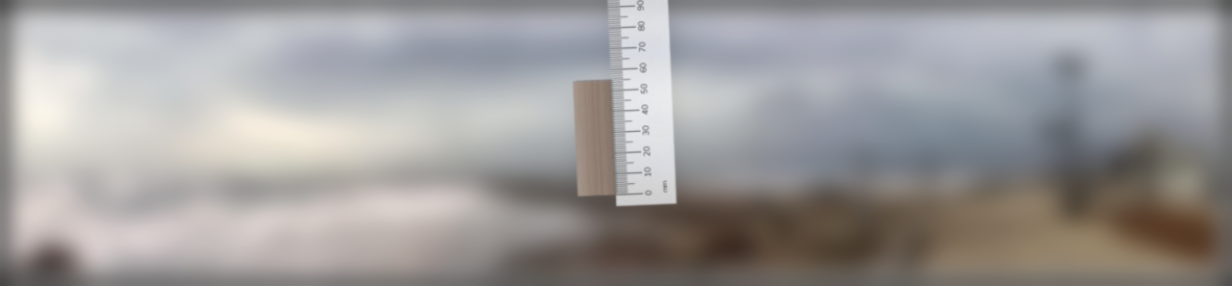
mm 55
